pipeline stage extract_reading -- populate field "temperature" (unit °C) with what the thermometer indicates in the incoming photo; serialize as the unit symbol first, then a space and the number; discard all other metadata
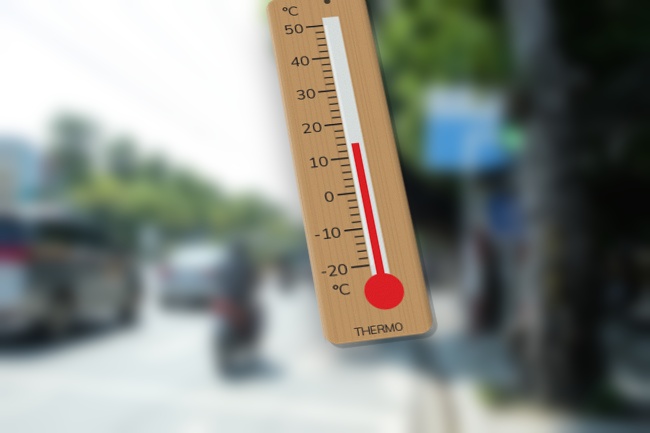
°C 14
